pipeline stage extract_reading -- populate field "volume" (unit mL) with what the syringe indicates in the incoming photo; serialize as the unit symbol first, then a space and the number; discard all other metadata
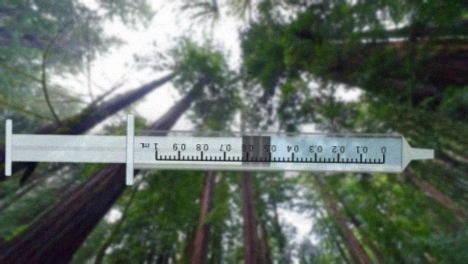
mL 0.5
